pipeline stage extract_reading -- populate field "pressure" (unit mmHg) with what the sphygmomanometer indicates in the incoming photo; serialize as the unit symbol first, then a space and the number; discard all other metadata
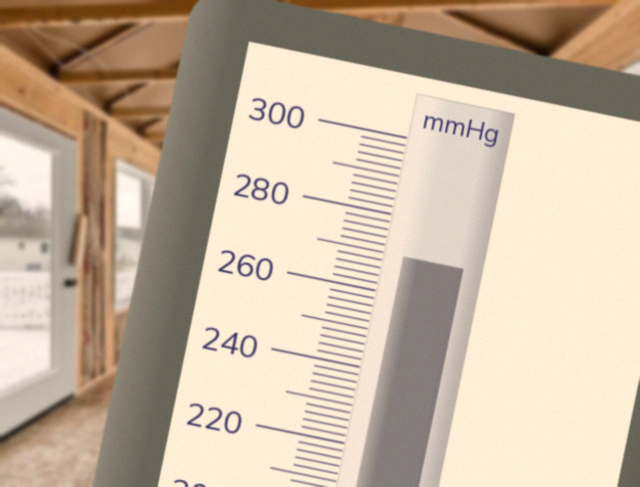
mmHg 270
